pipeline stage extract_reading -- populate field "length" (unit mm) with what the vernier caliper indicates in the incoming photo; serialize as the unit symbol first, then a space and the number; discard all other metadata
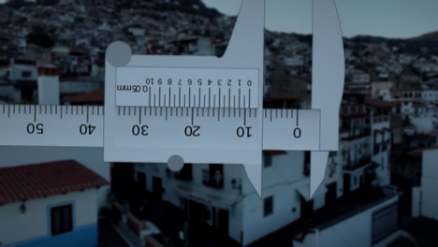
mm 9.2
